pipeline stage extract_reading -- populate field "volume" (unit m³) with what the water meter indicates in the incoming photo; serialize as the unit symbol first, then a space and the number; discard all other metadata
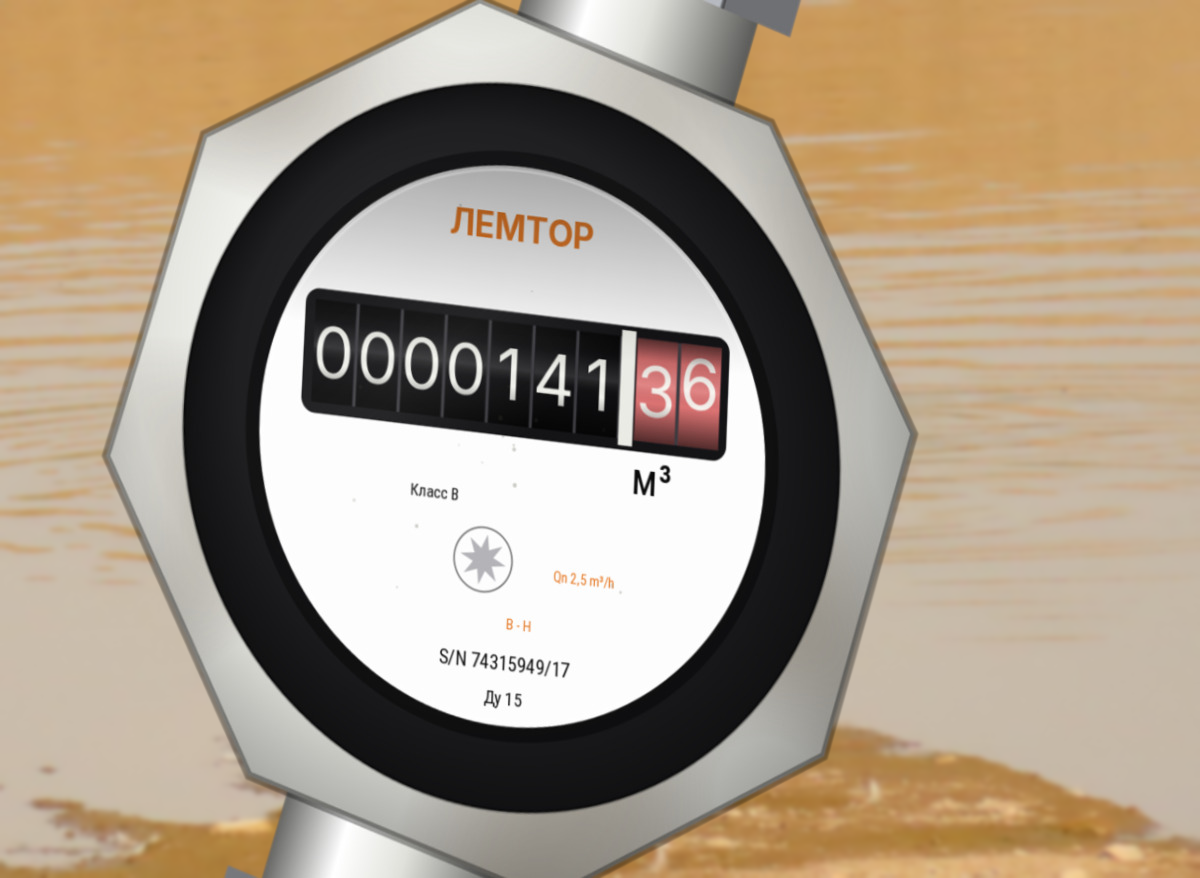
m³ 141.36
